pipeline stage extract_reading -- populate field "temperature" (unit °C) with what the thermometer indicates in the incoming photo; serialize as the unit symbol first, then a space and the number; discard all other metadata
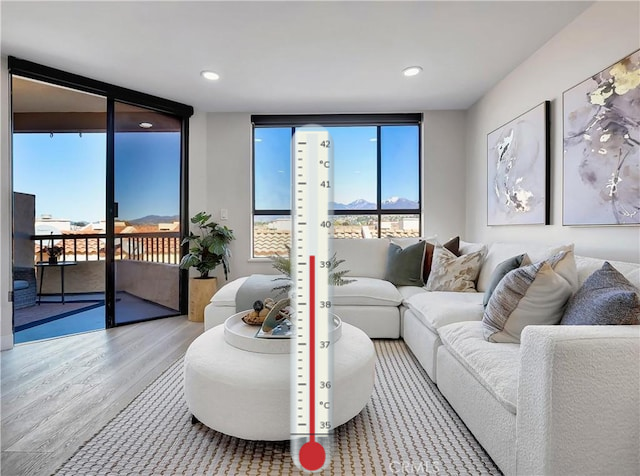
°C 39.2
